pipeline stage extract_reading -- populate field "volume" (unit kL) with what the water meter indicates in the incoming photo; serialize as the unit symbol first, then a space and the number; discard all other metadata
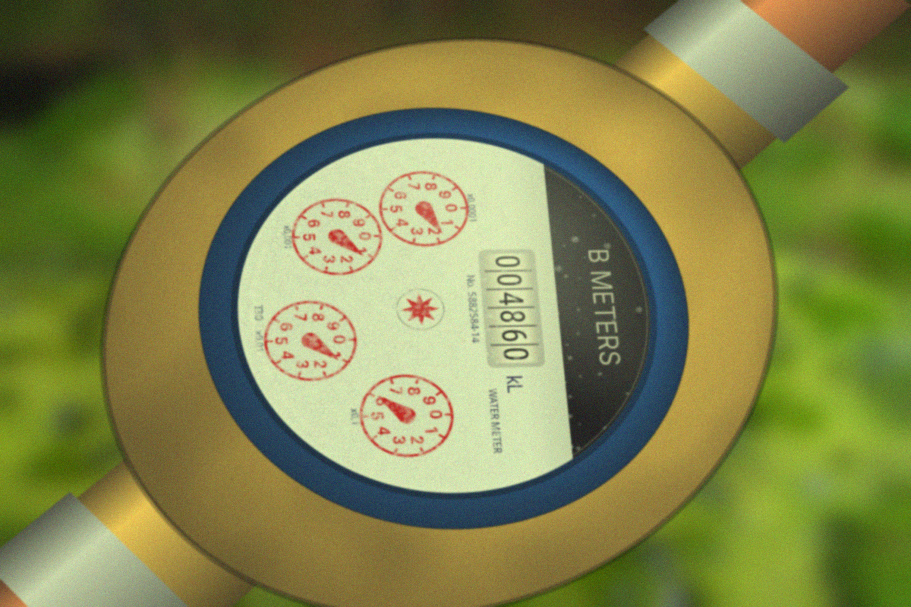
kL 4860.6111
